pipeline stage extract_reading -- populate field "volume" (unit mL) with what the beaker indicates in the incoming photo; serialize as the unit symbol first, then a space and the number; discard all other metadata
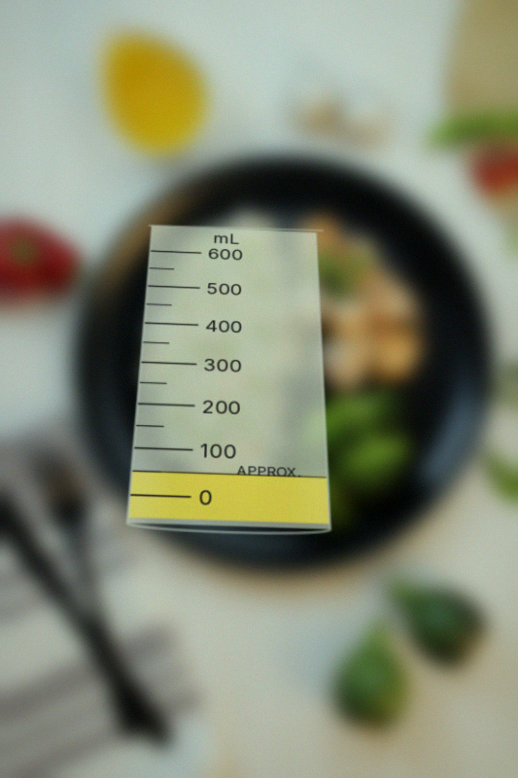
mL 50
